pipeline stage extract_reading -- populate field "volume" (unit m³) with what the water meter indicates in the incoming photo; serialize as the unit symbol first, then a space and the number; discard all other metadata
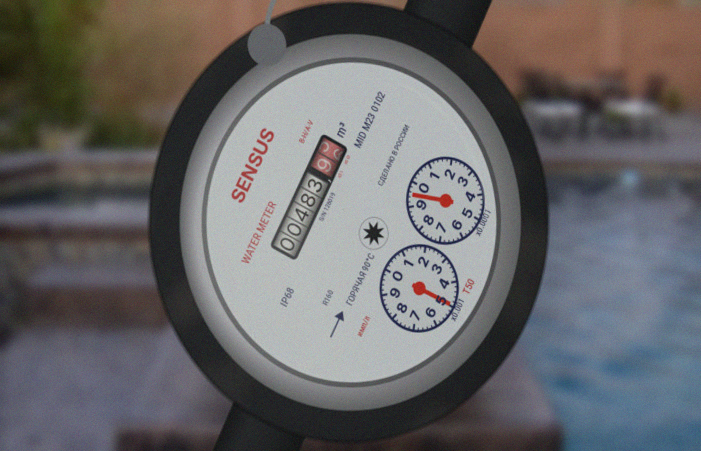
m³ 483.9549
